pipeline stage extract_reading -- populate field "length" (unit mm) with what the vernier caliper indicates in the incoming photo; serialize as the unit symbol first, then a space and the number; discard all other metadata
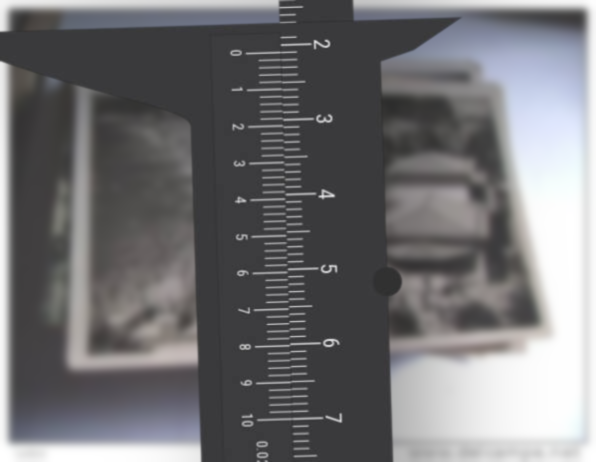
mm 21.0
